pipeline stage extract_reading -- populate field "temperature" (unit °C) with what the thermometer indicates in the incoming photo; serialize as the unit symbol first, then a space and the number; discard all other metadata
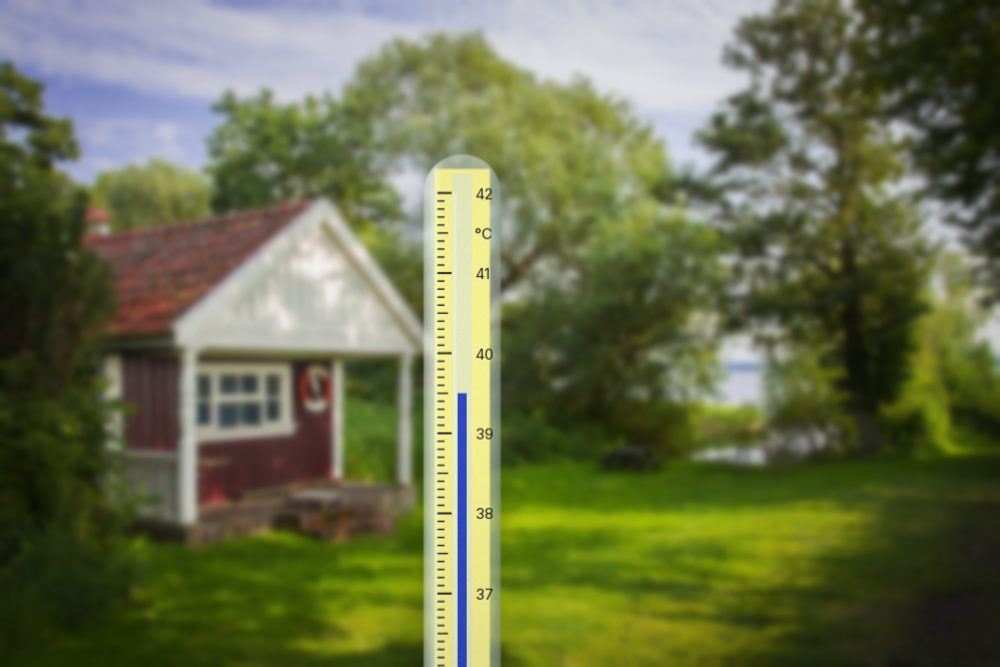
°C 39.5
